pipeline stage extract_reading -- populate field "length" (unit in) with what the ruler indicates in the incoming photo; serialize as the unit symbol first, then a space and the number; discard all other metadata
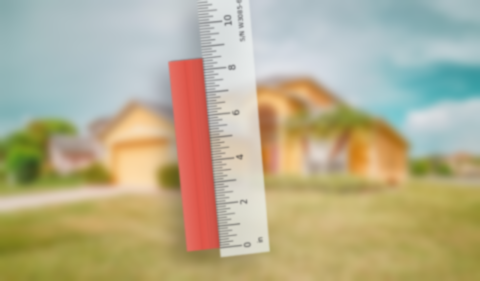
in 8.5
